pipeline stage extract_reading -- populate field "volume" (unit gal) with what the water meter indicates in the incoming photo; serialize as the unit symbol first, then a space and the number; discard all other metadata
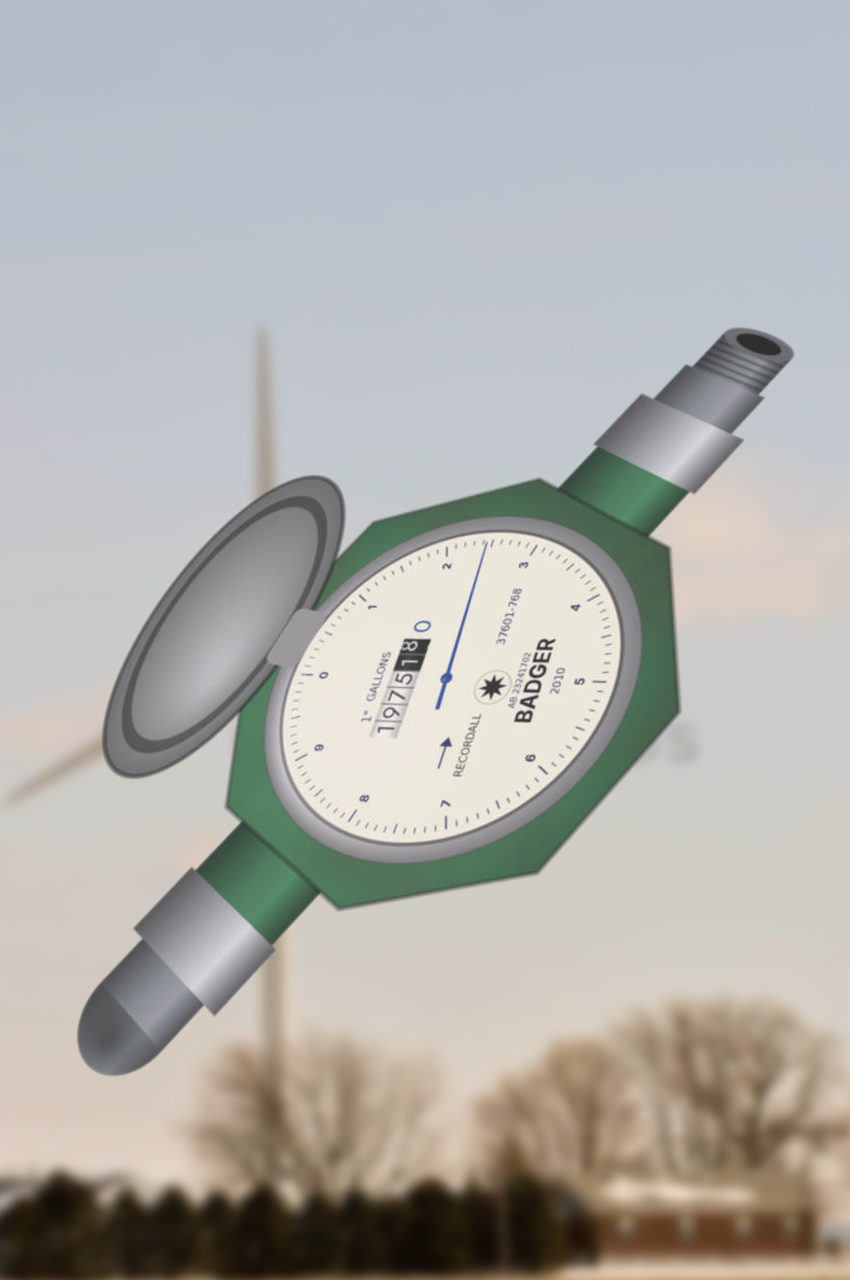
gal 1975182.4
